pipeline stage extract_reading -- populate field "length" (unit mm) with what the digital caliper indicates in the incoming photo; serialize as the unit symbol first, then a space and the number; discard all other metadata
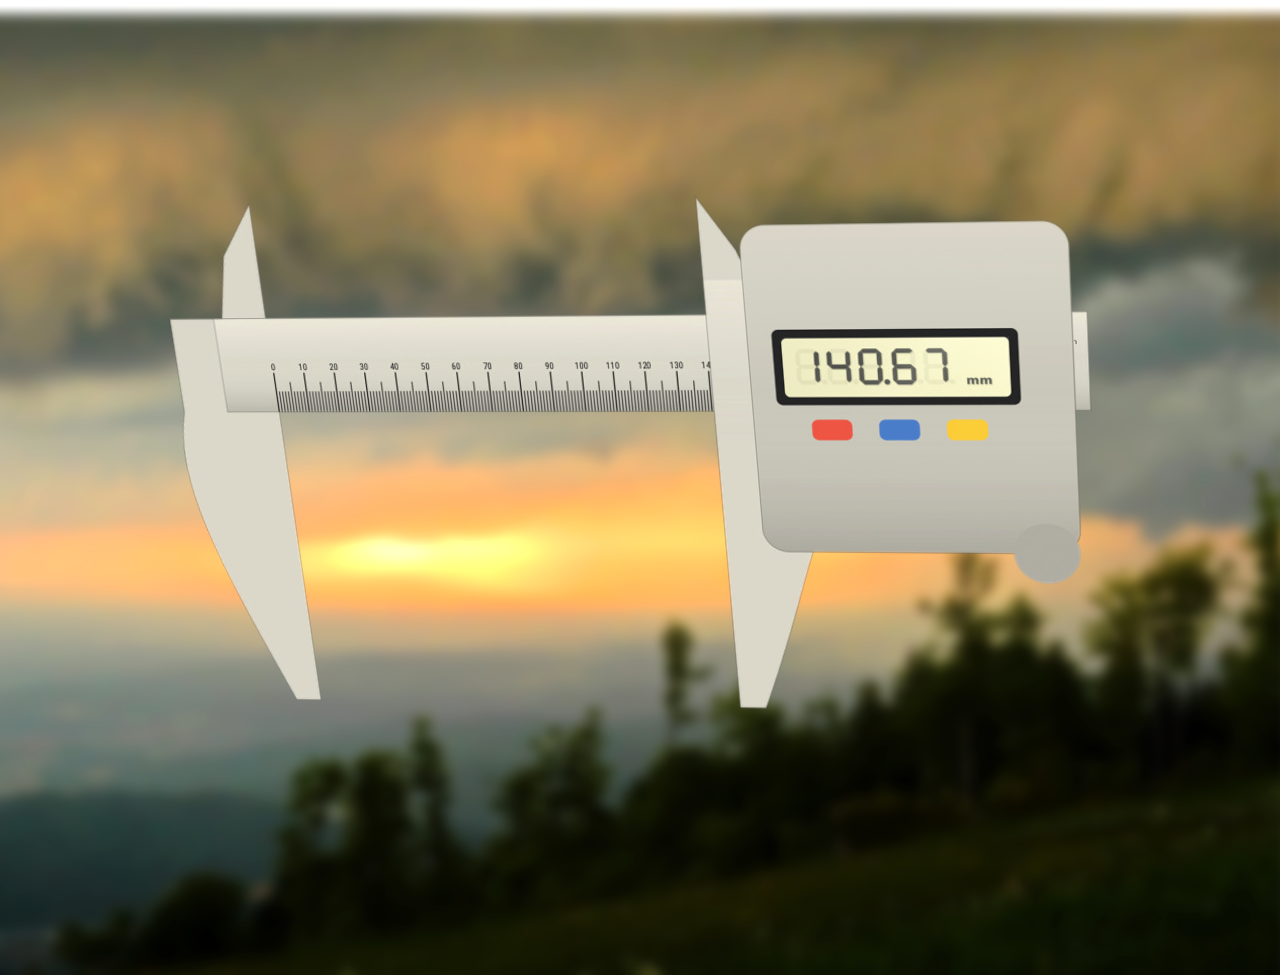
mm 140.67
